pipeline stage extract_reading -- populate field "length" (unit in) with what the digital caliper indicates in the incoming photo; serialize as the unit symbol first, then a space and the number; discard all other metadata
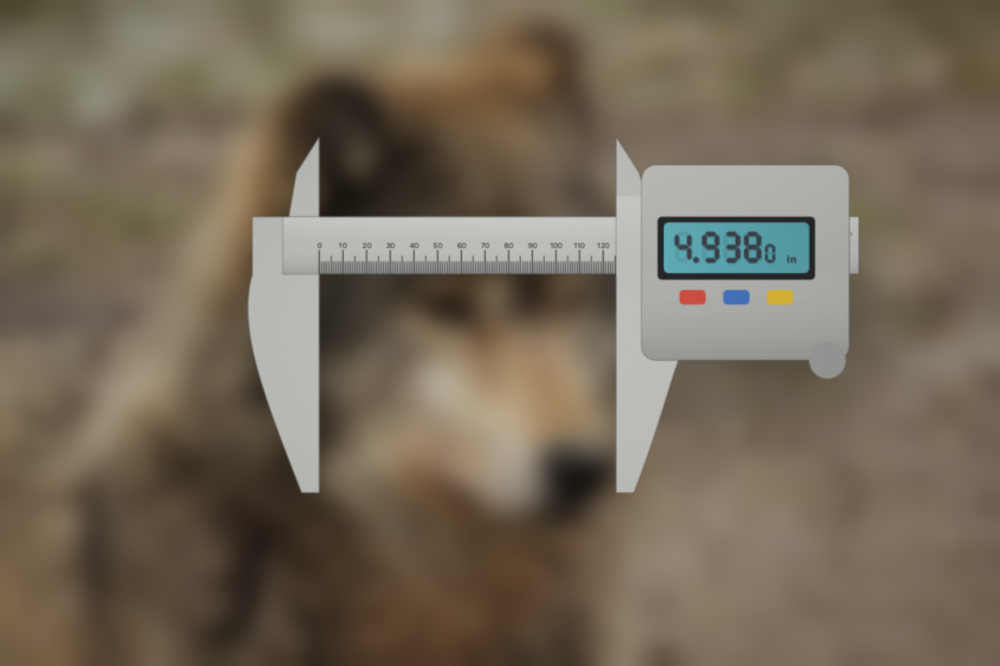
in 4.9380
